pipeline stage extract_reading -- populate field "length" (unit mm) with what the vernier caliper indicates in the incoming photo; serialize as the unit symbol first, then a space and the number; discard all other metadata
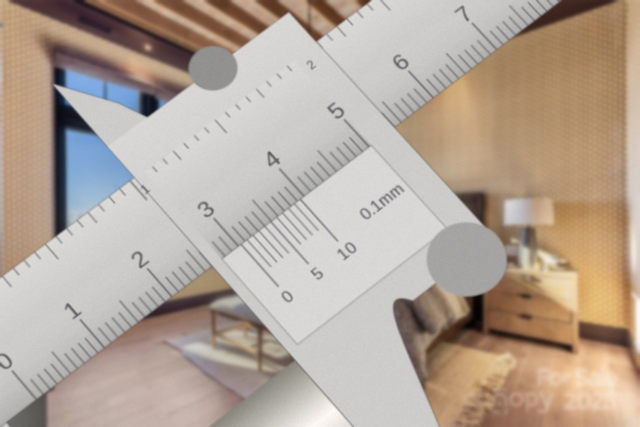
mm 30.4
